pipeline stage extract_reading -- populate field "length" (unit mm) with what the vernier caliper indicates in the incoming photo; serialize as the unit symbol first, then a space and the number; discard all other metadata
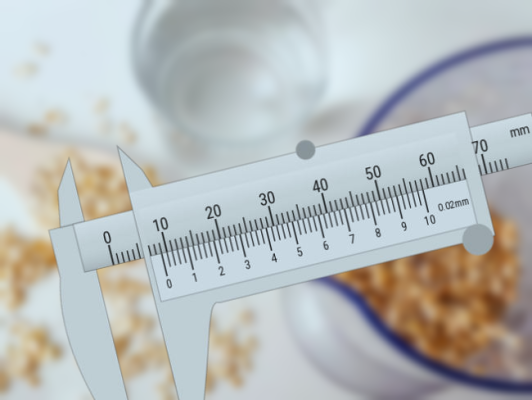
mm 9.0
